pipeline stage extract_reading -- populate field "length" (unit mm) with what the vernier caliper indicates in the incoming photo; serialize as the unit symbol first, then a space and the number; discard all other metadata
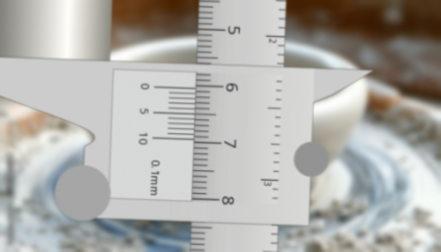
mm 60.5
